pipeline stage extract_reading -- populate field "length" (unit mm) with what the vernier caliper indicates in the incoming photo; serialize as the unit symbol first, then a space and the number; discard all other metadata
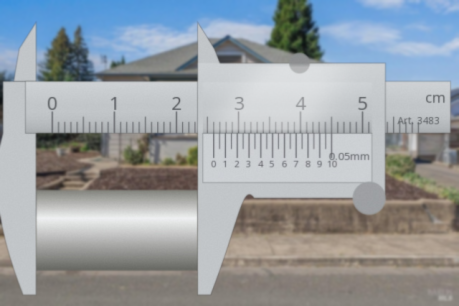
mm 26.0
